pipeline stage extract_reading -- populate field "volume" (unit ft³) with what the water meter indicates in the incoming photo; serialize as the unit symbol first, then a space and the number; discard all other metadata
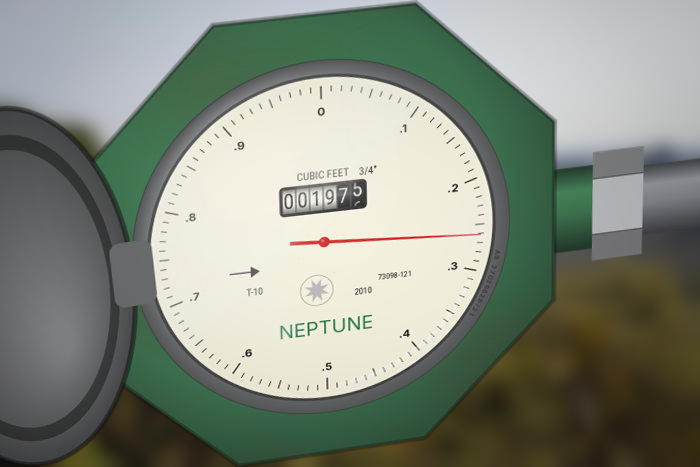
ft³ 1975.26
